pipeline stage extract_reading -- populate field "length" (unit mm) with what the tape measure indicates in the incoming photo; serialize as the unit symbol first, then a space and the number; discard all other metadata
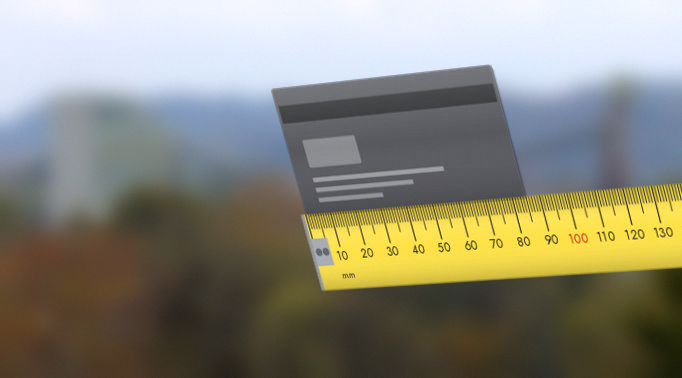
mm 85
